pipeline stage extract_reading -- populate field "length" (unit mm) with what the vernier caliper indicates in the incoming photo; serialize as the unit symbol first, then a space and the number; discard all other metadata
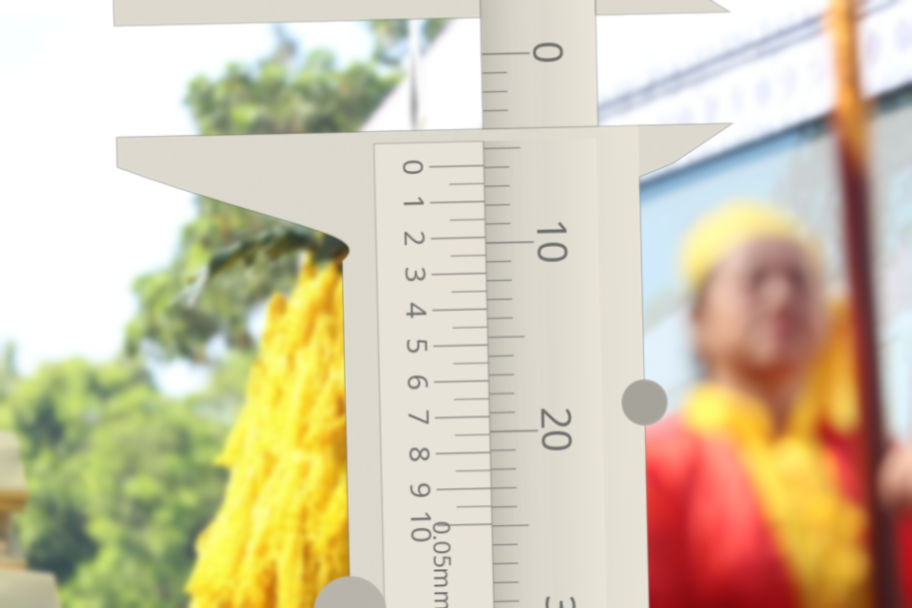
mm 5.9
